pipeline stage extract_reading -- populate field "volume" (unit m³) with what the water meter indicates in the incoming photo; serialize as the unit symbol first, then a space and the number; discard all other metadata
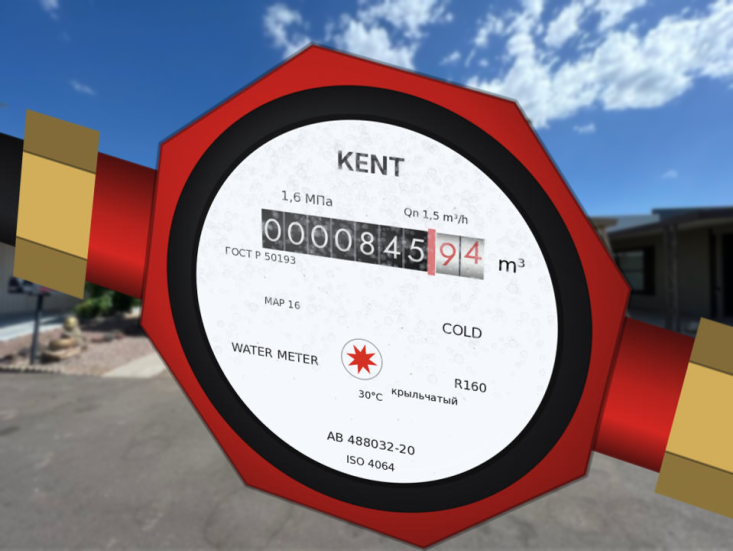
m³ 845.94
